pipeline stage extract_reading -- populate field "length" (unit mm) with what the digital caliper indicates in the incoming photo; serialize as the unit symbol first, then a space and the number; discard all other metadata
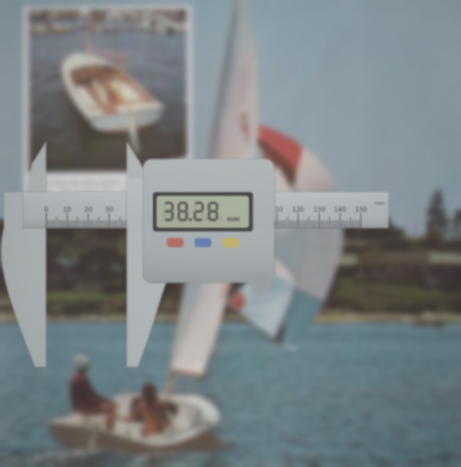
mm 38.28
